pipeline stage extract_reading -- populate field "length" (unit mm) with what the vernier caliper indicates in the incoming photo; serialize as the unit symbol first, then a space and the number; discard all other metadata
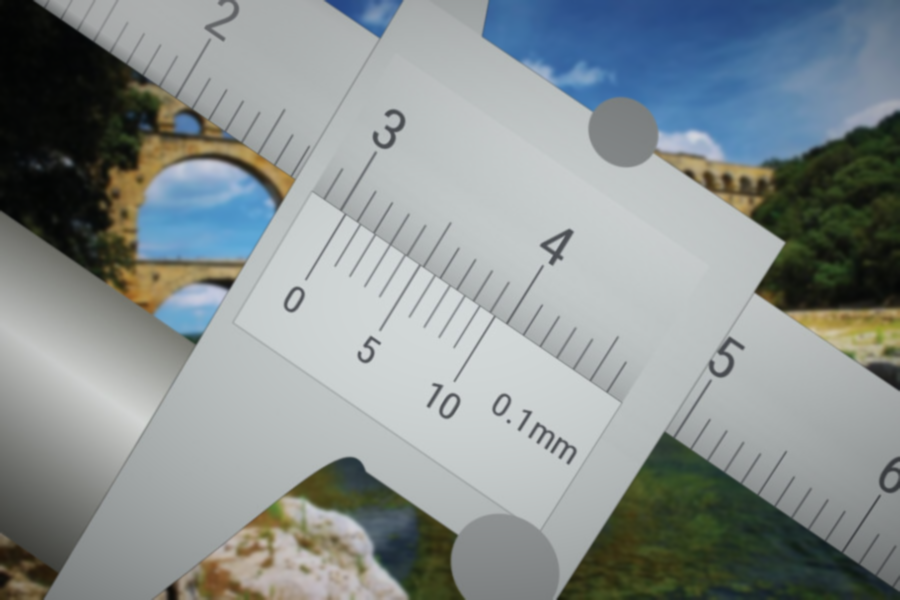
mm 30.3
